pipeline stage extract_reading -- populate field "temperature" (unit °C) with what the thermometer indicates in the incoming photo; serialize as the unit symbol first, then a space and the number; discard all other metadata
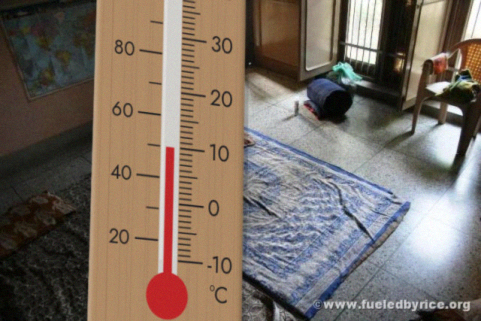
°C 10
